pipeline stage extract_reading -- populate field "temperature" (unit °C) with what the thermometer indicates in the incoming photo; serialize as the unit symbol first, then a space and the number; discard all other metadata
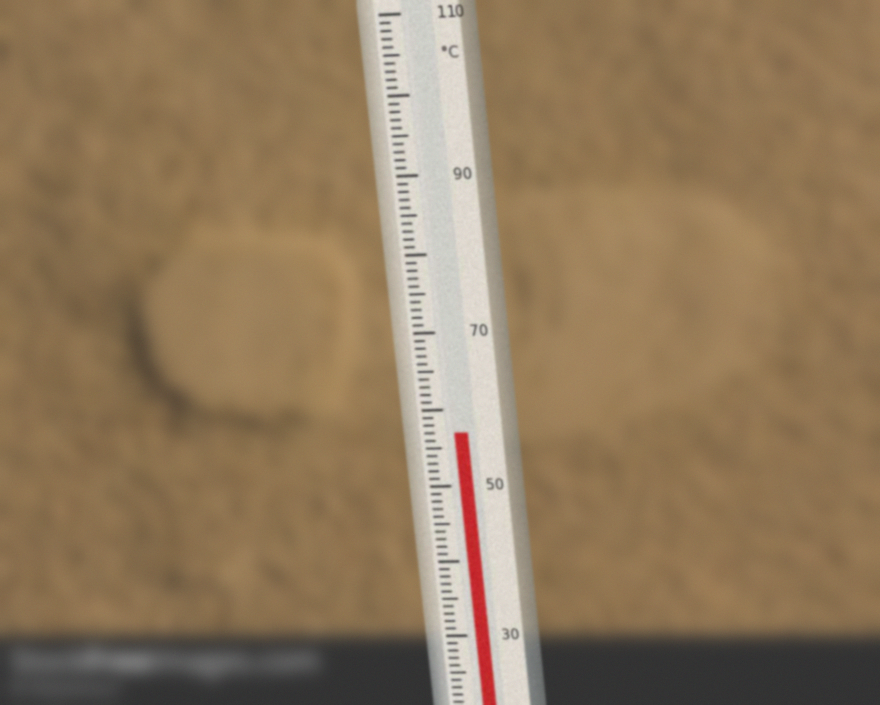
°C 57
